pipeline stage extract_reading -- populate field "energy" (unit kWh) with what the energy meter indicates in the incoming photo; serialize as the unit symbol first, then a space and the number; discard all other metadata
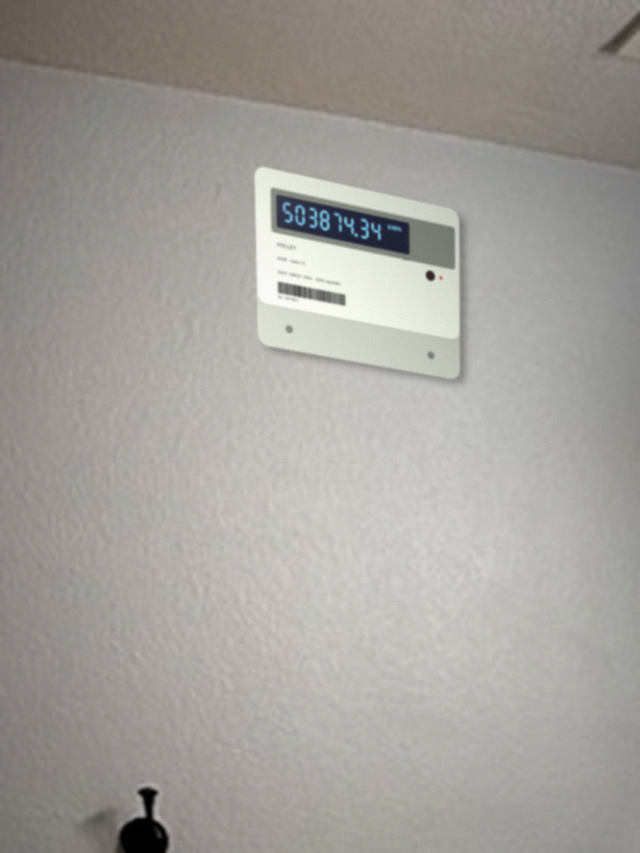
kWh 503874.34
